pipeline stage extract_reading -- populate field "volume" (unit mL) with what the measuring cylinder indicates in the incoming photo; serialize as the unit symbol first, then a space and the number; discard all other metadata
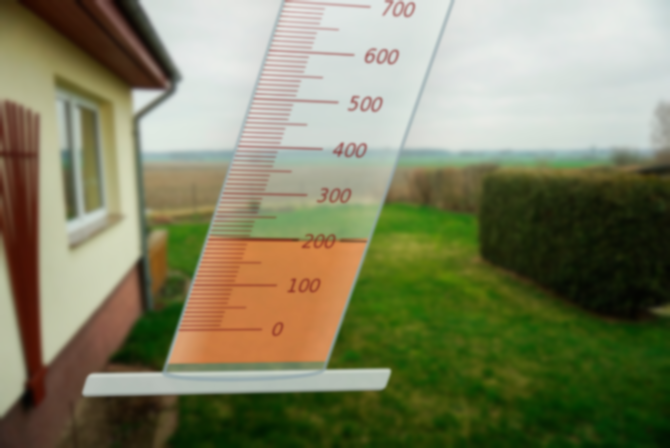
mL 200
